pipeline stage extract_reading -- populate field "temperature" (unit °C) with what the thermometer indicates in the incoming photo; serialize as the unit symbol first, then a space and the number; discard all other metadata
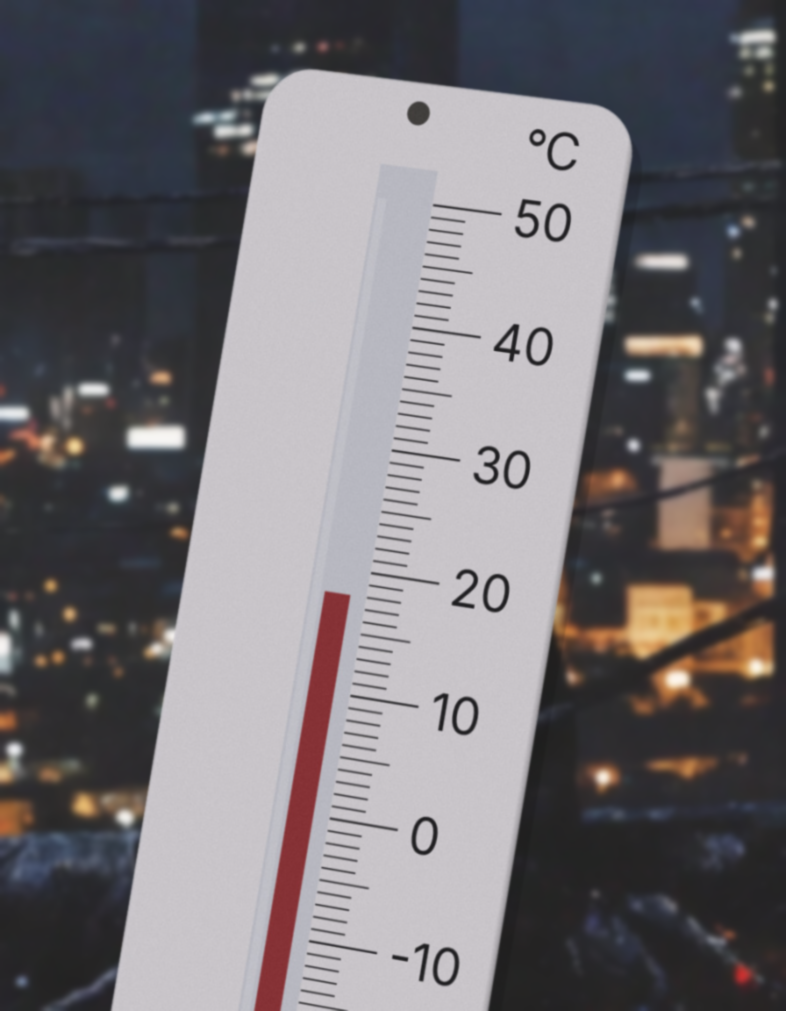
°C 18
